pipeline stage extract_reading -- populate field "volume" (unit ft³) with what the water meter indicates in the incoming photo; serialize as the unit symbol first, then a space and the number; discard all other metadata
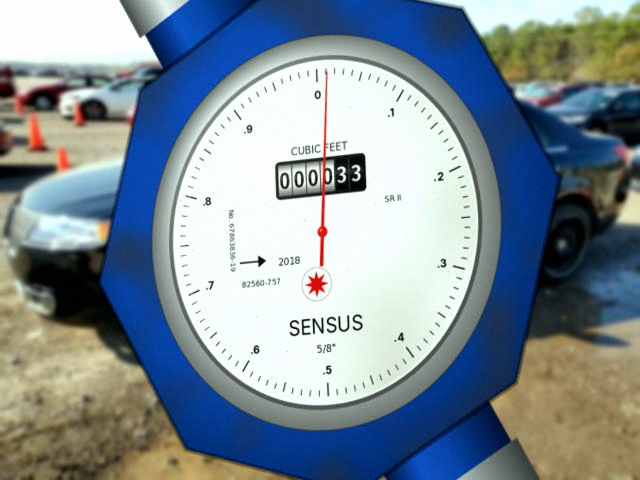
ft³ 33.01
